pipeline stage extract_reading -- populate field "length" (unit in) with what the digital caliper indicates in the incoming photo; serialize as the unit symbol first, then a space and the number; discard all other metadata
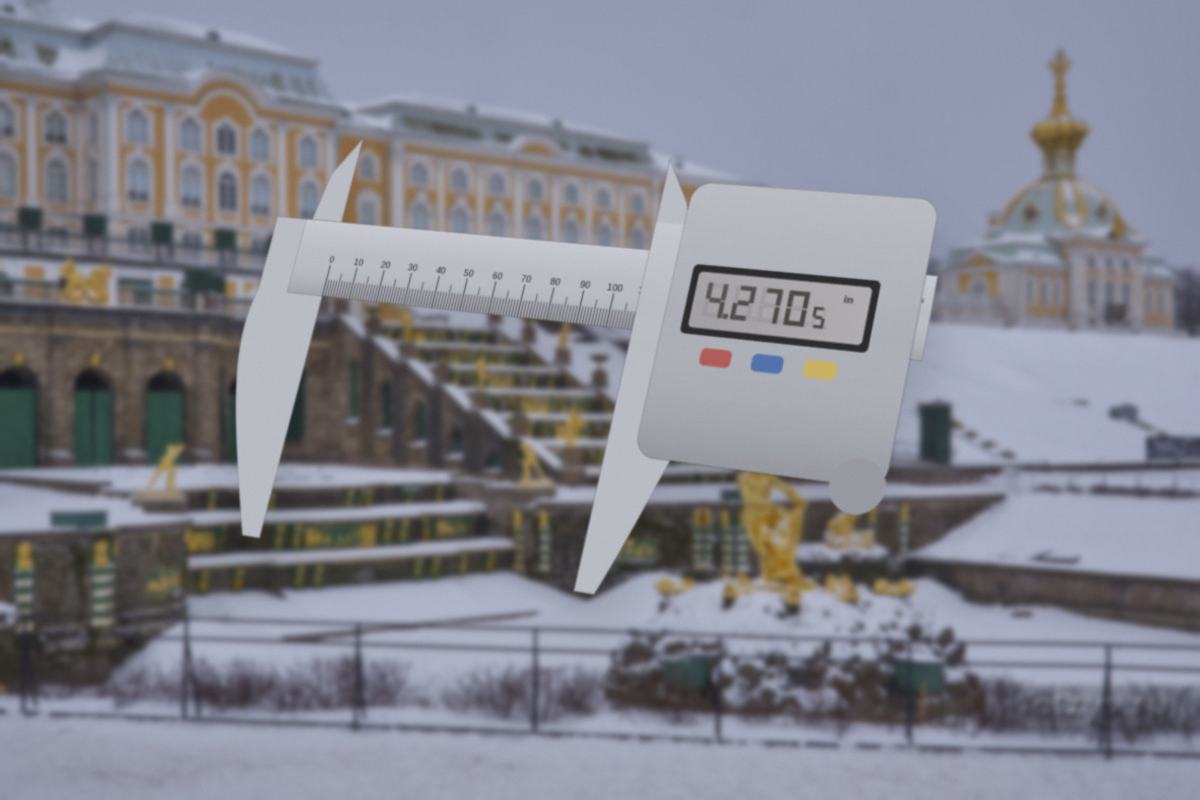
in 4.2705
